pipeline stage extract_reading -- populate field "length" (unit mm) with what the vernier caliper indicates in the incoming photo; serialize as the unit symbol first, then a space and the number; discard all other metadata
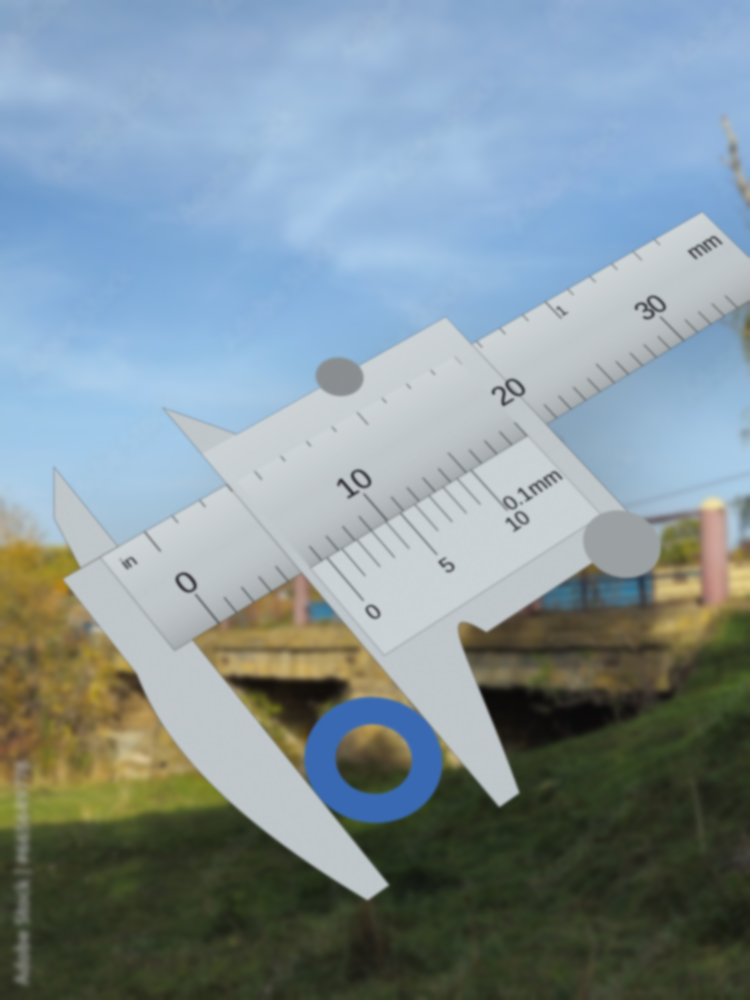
mm 6.3
